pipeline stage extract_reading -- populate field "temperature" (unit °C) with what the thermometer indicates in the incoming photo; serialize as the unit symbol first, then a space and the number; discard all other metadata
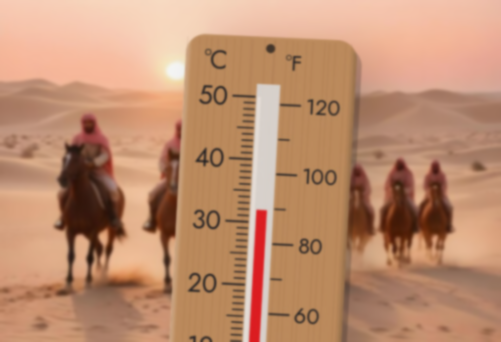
°C 32
